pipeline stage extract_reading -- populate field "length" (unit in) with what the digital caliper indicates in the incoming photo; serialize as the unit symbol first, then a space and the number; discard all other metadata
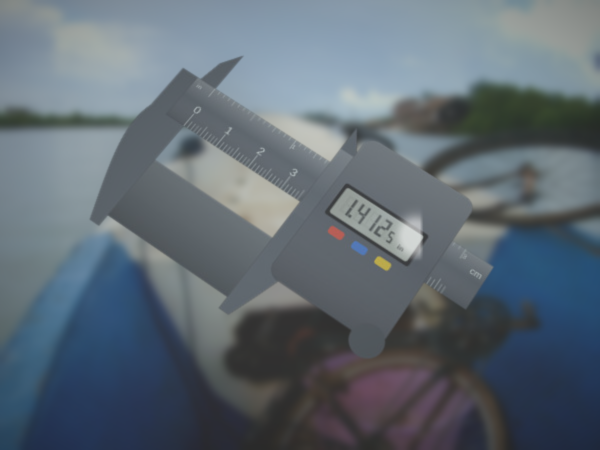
in 1.4125
